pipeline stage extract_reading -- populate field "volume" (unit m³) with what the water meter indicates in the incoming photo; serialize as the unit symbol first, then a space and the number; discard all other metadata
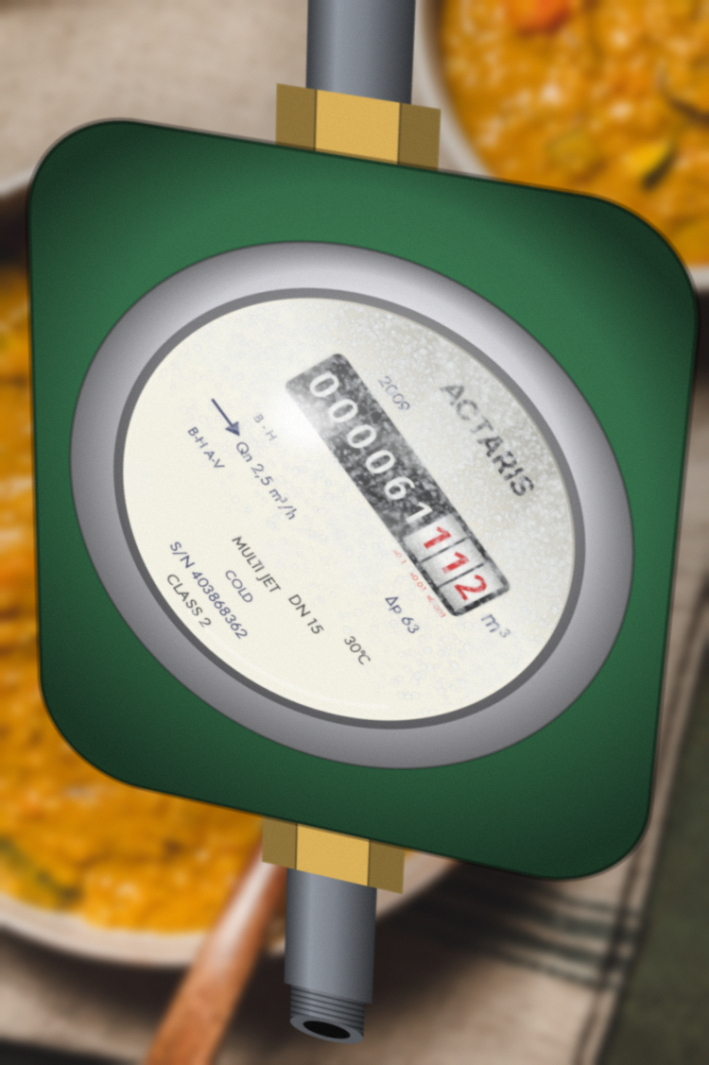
m³ 61.112
